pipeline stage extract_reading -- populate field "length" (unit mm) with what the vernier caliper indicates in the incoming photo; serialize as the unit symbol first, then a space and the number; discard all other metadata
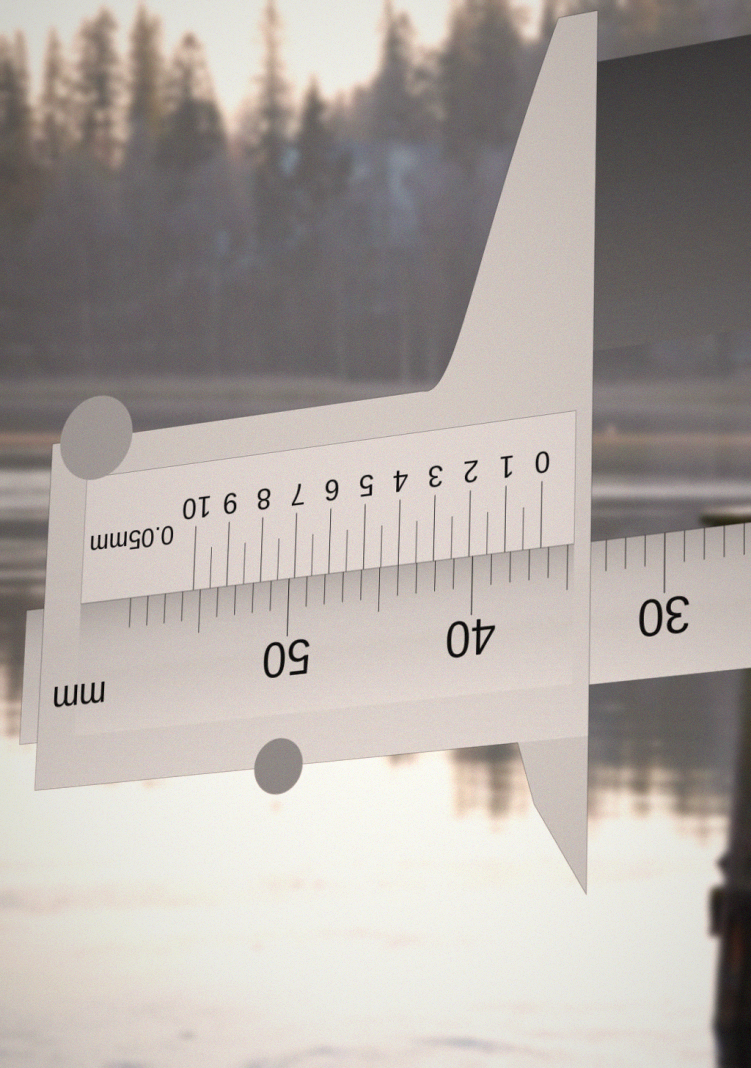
mm 36.4
